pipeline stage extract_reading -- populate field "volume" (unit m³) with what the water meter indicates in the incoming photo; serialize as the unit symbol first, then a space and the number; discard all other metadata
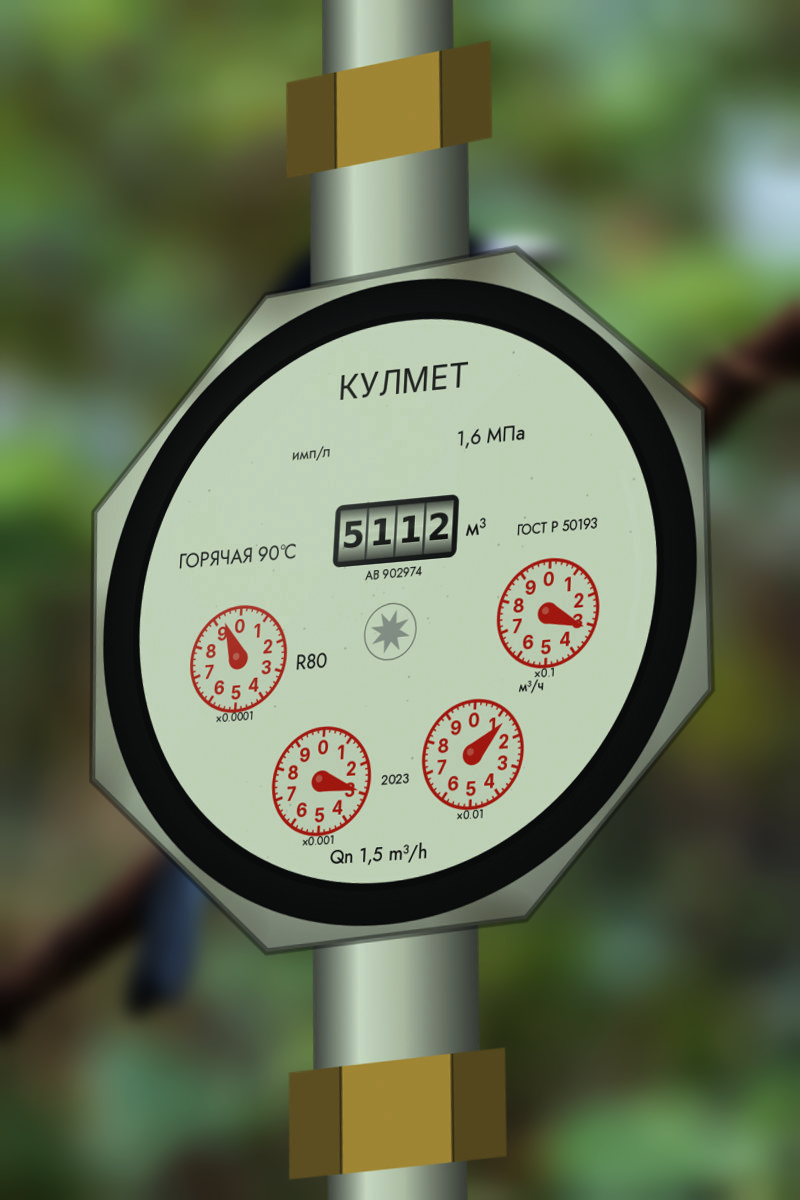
m³ 5112.3129
